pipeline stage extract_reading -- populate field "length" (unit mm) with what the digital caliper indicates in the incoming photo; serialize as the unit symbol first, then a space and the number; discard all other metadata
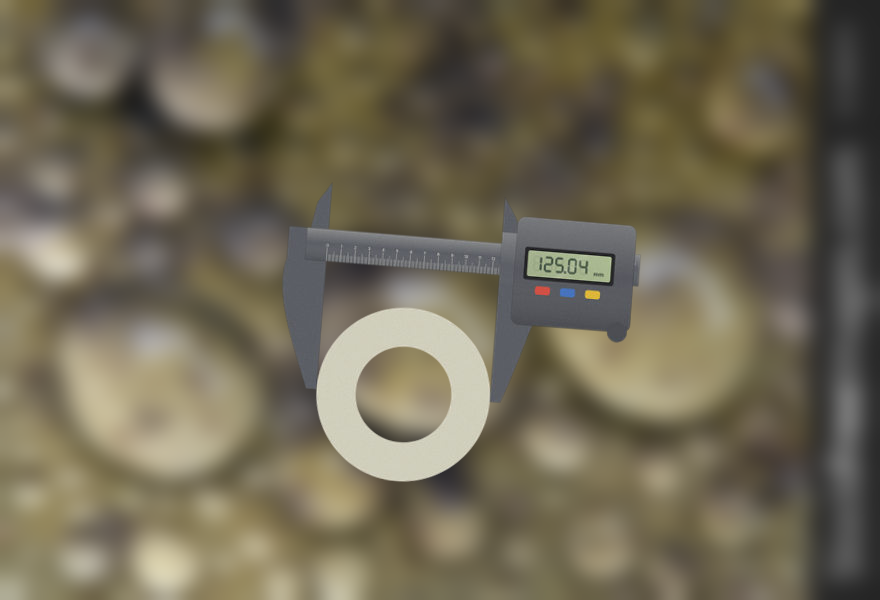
mm 125.04
